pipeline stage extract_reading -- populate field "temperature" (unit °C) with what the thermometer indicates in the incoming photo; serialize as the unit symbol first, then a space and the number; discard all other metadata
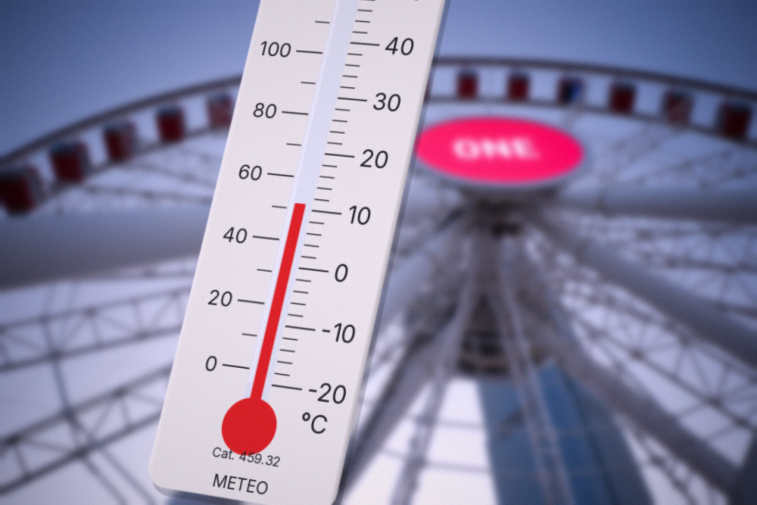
°C 11
